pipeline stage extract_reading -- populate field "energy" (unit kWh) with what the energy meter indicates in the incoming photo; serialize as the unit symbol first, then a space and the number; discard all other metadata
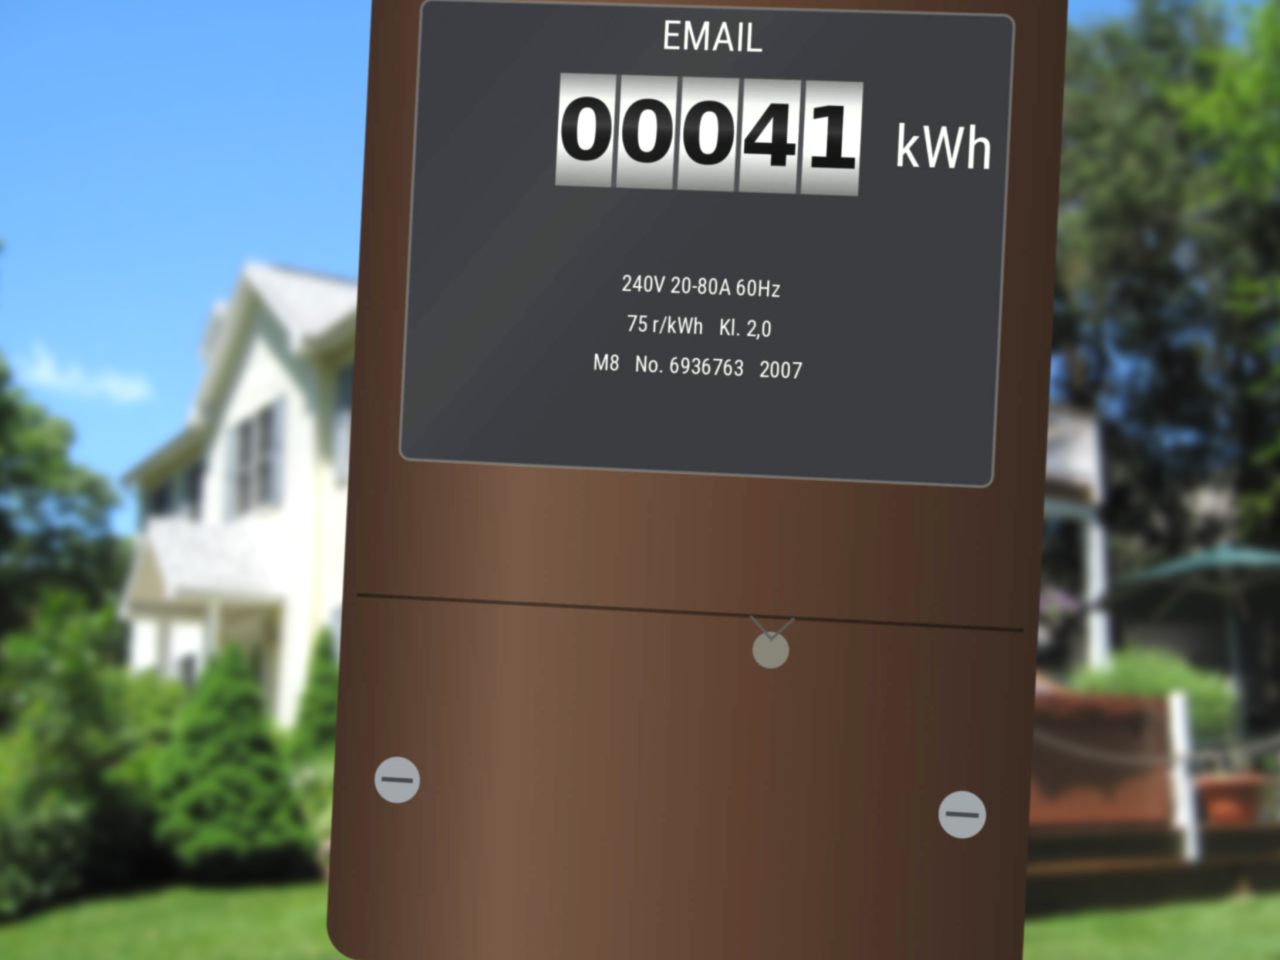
kWh 41
